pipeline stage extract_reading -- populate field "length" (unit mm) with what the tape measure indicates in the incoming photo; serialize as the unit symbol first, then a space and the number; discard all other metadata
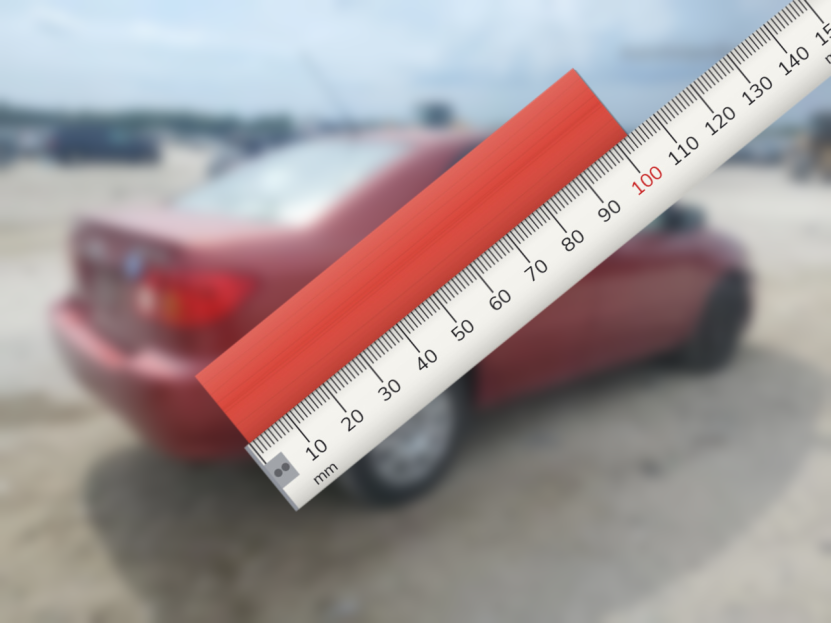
mm 103
